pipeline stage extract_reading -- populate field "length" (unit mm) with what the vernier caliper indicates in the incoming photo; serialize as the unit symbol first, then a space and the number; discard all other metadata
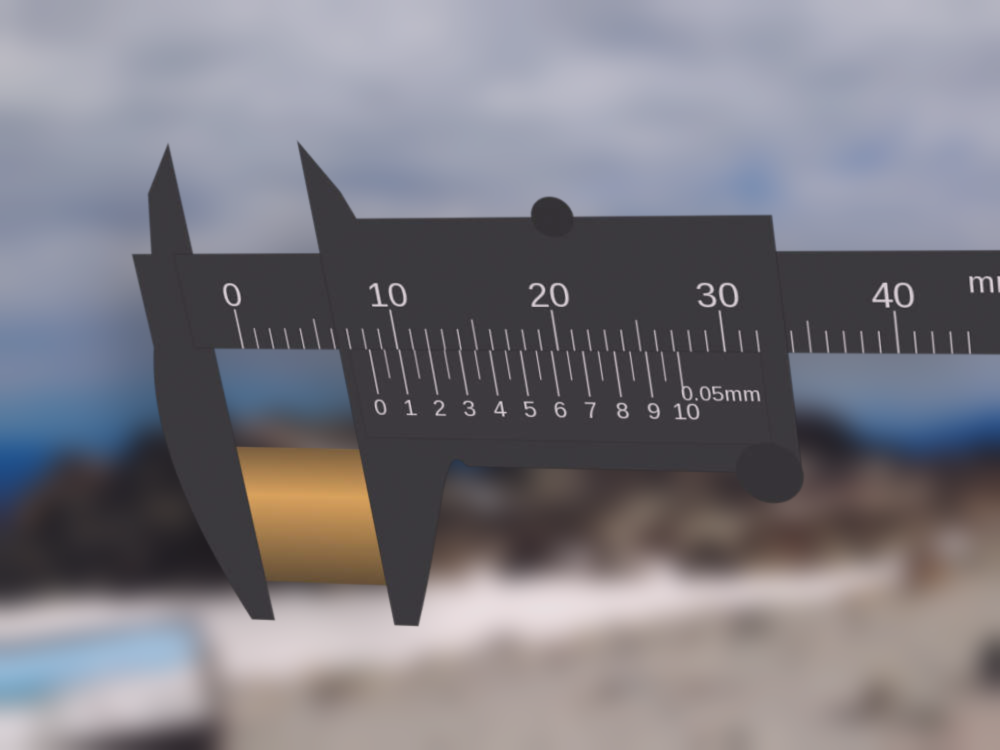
mm 8.2
